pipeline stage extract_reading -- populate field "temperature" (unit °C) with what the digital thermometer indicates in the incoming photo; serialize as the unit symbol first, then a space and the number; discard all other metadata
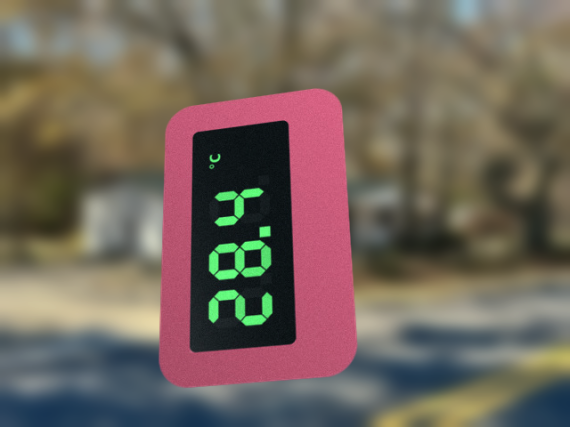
°C 28.4
